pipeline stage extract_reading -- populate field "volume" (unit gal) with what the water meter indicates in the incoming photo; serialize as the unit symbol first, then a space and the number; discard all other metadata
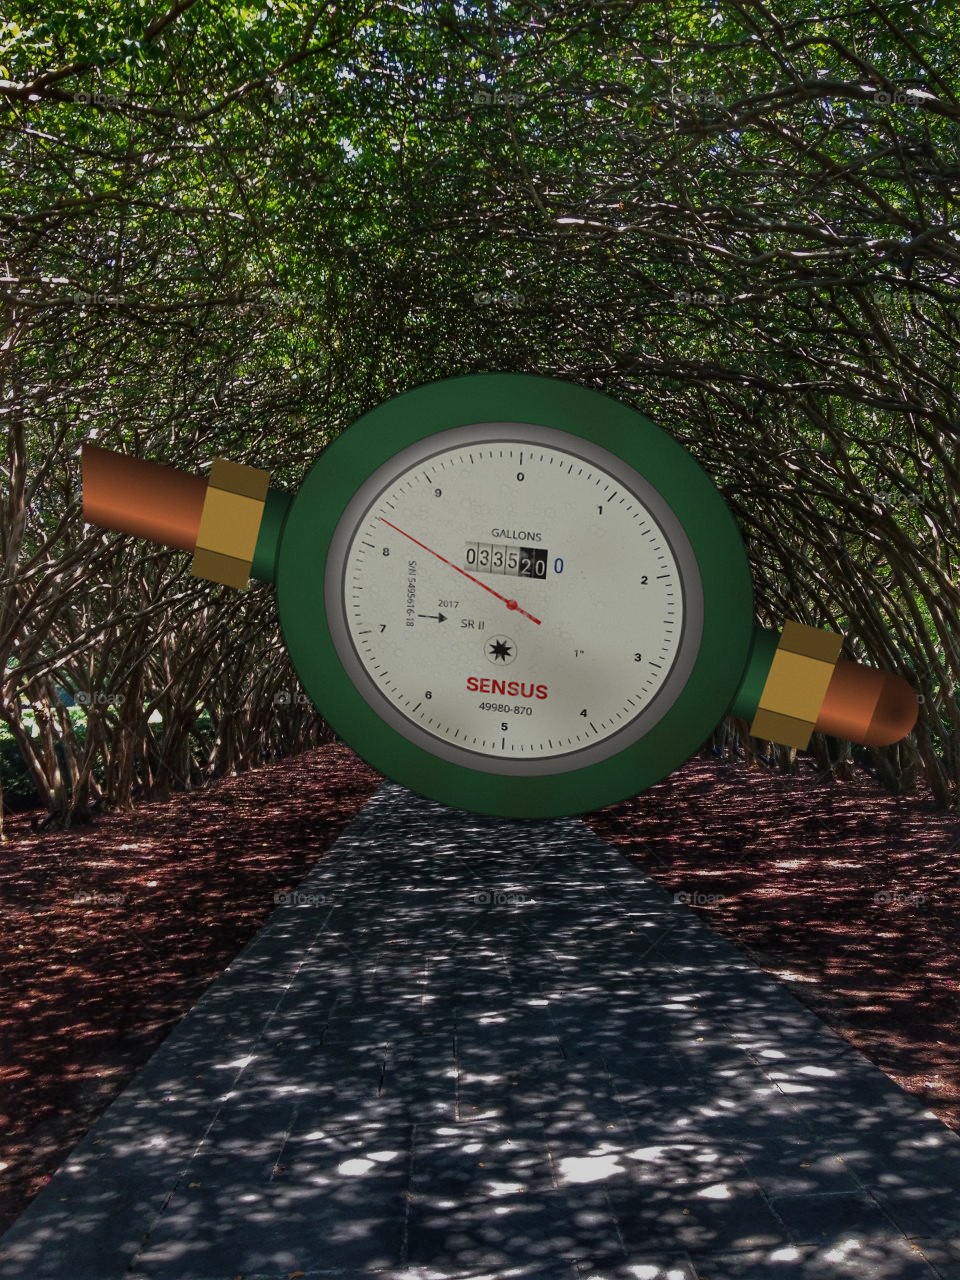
gal 335198.3
